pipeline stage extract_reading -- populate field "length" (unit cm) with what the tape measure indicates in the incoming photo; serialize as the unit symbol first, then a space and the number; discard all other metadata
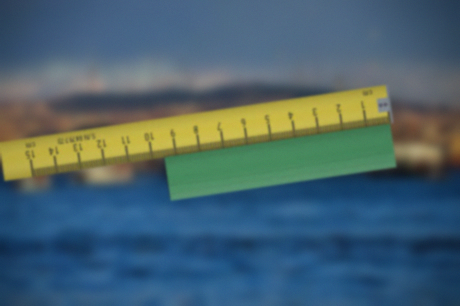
cm 9.5
